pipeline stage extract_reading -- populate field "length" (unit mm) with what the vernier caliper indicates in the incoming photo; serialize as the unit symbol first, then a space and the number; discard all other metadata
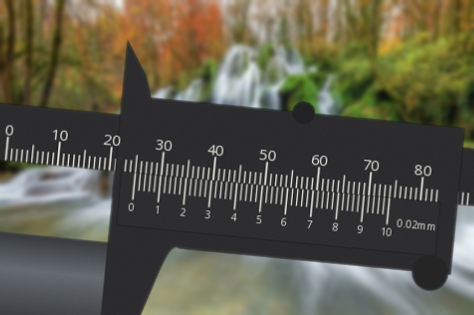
mm 25.0
